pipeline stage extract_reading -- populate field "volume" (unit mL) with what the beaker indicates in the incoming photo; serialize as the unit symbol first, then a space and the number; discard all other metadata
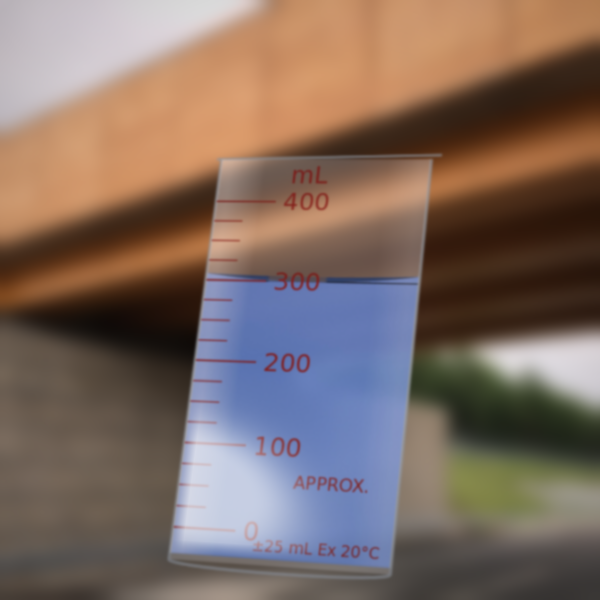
mL 300
